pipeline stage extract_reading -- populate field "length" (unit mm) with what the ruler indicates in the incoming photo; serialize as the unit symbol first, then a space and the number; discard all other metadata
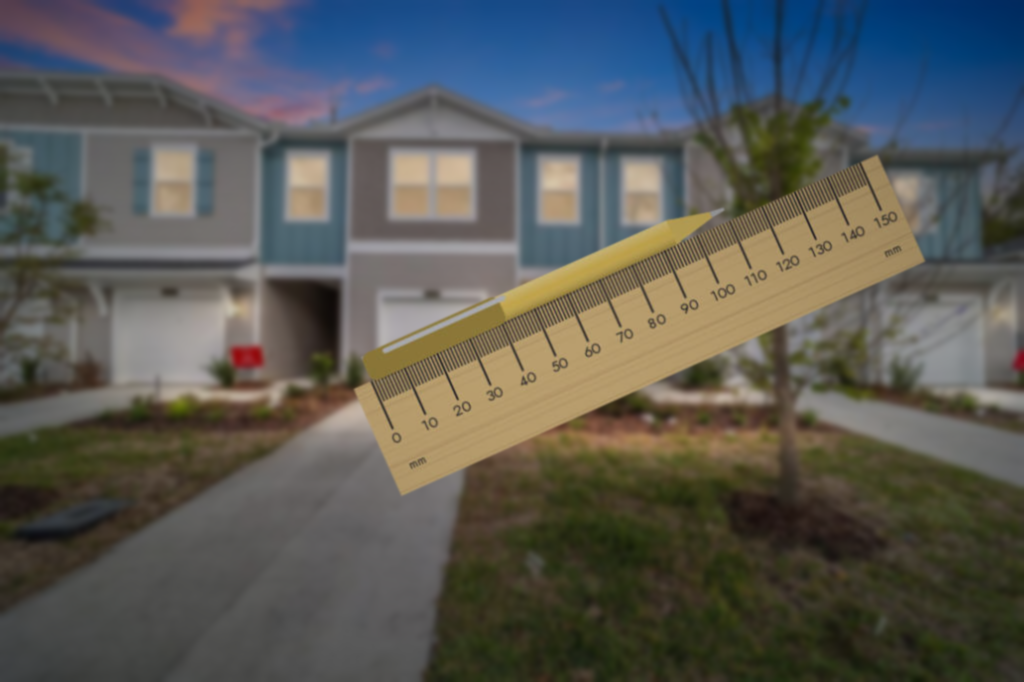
mm 110
